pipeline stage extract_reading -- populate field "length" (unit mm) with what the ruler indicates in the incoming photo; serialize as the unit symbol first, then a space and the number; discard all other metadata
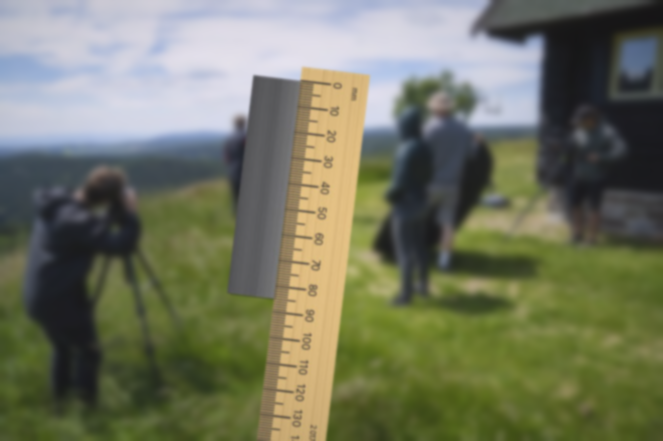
mm 85
